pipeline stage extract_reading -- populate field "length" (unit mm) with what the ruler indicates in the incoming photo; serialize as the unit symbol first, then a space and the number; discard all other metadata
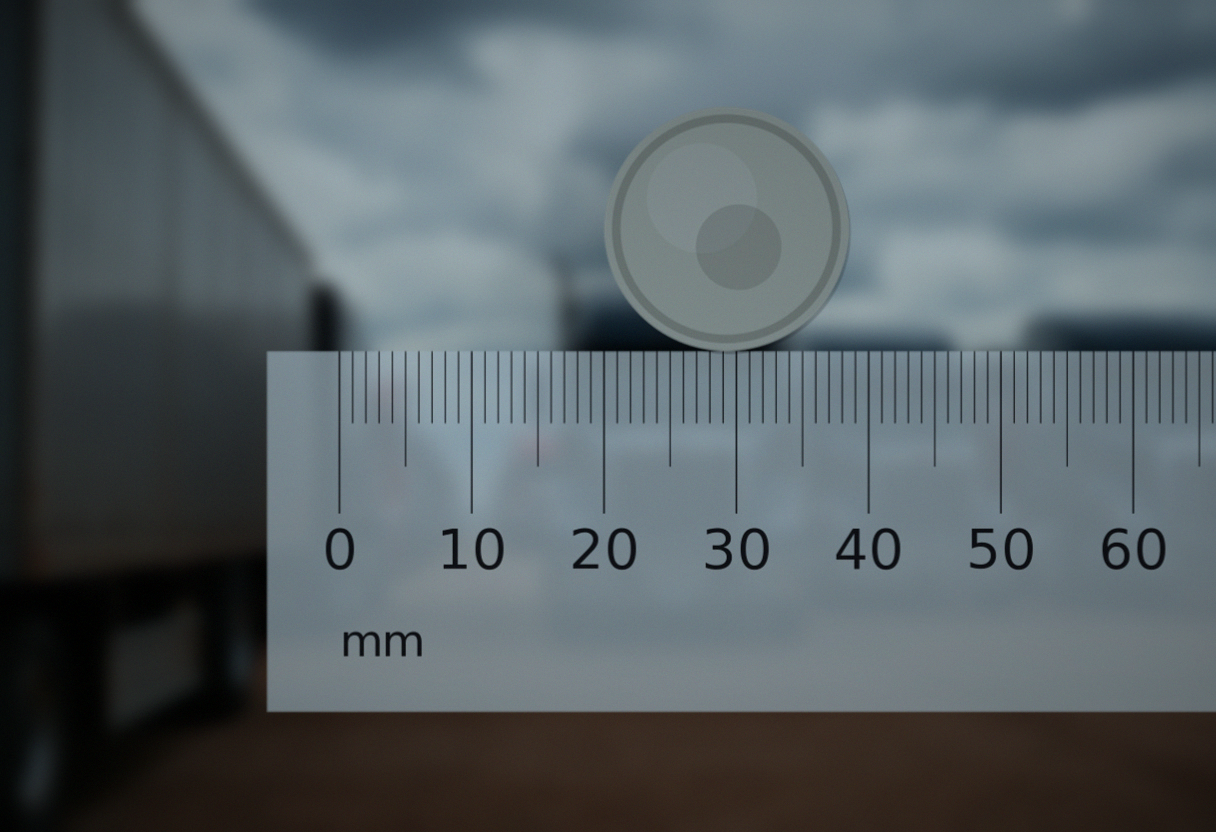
mm 18.5
